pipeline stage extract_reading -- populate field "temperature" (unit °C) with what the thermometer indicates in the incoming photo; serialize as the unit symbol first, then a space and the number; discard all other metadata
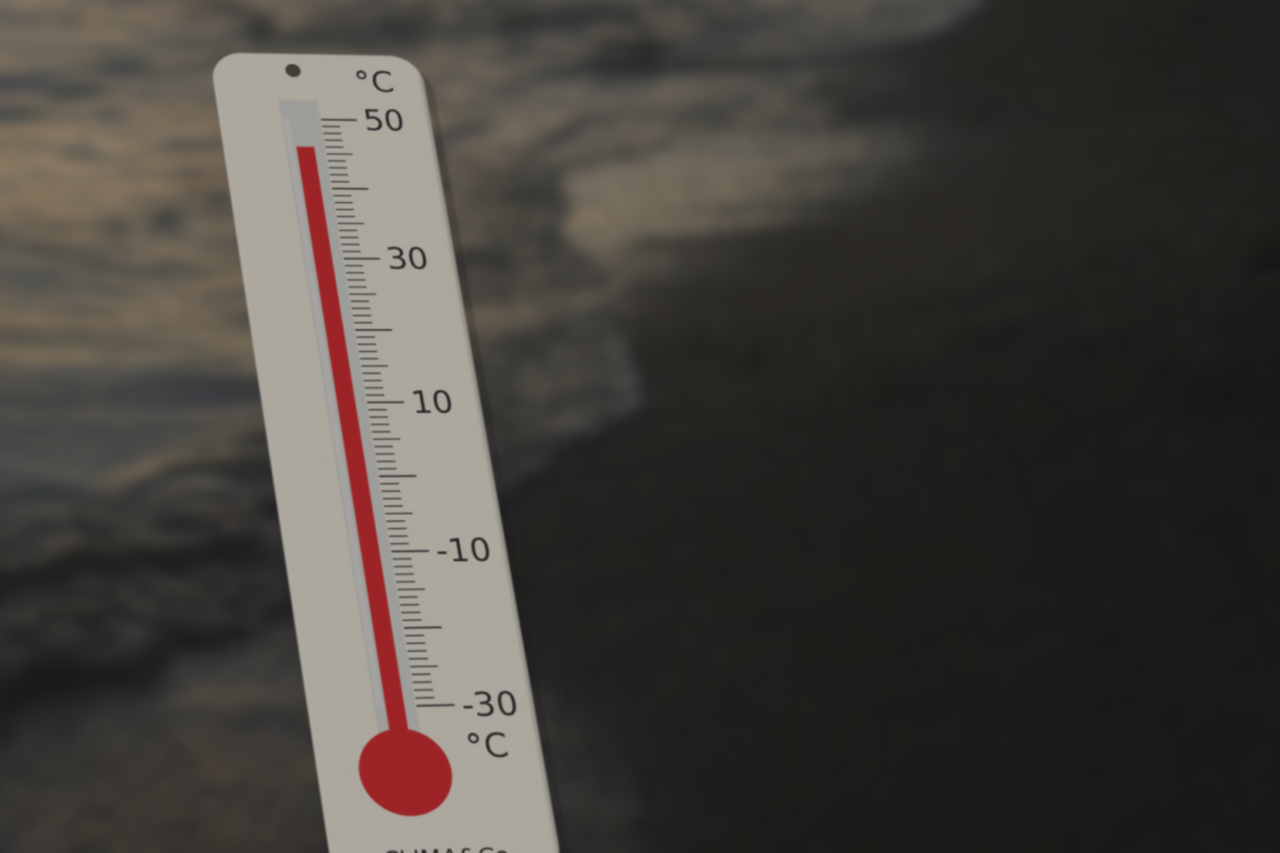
°C 46
